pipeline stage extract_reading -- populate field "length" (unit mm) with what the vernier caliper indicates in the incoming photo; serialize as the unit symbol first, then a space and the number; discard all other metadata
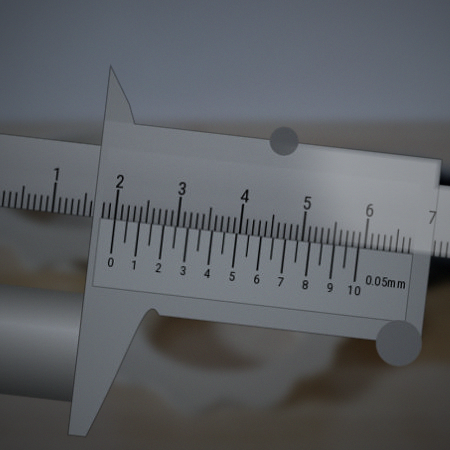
mm 20.0
